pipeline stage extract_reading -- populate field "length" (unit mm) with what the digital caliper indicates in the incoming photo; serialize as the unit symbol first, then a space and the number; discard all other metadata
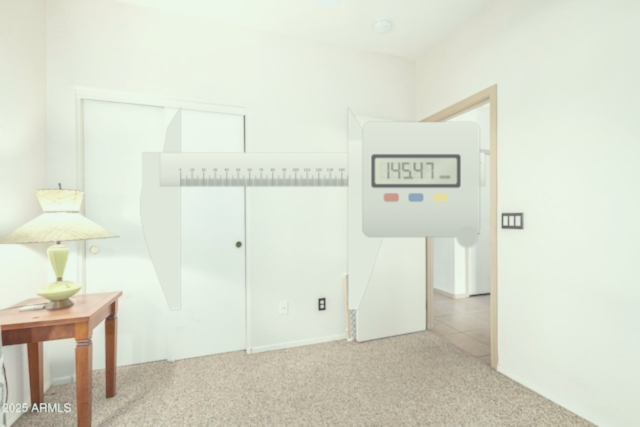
mm 145.47
